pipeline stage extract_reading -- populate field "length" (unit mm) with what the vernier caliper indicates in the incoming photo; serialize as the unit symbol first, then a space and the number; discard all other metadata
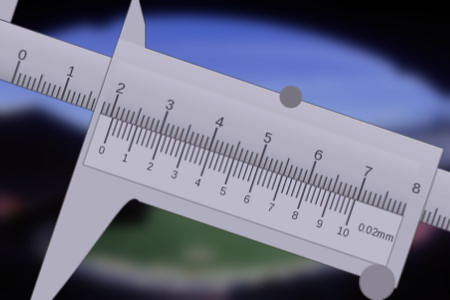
mm 20.5
